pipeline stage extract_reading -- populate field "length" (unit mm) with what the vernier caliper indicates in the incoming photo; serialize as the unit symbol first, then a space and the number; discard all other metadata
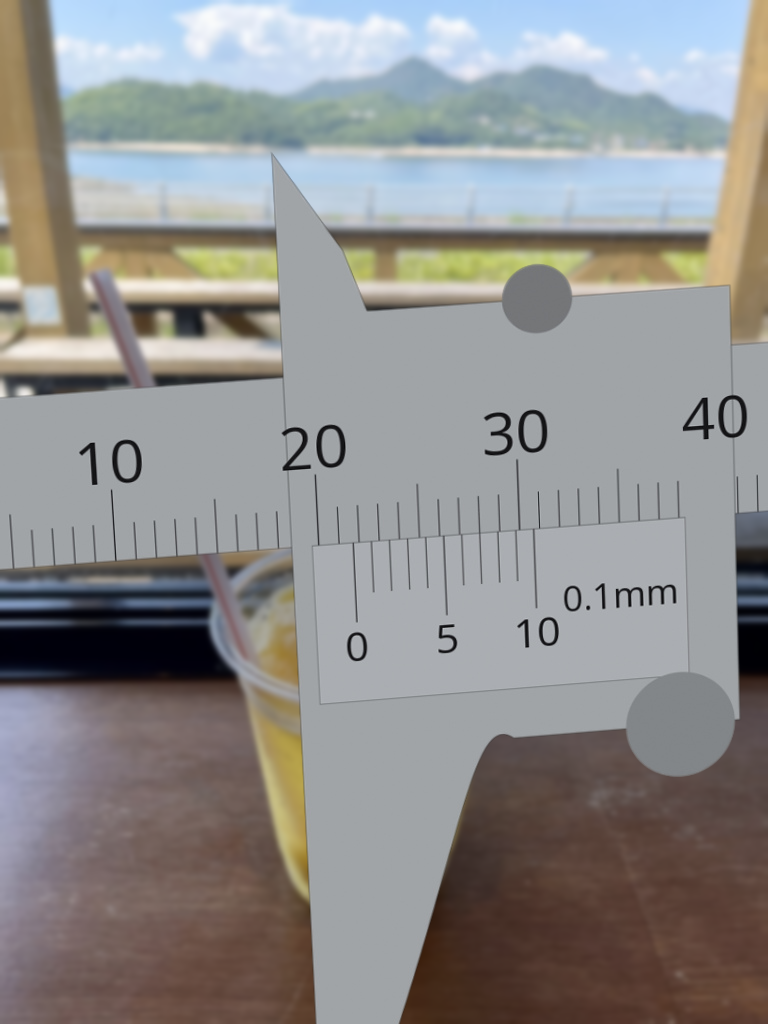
mm 21.7
